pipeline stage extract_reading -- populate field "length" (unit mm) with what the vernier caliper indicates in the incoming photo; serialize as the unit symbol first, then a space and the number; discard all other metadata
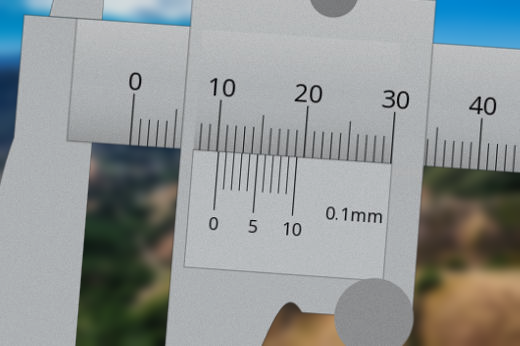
mm 10.2
